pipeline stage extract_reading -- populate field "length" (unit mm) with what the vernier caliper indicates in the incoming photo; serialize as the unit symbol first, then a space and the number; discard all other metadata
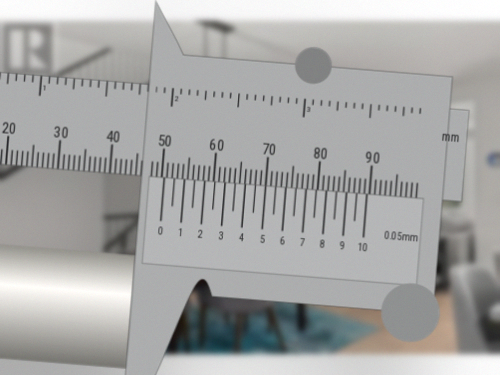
mm 50.5
